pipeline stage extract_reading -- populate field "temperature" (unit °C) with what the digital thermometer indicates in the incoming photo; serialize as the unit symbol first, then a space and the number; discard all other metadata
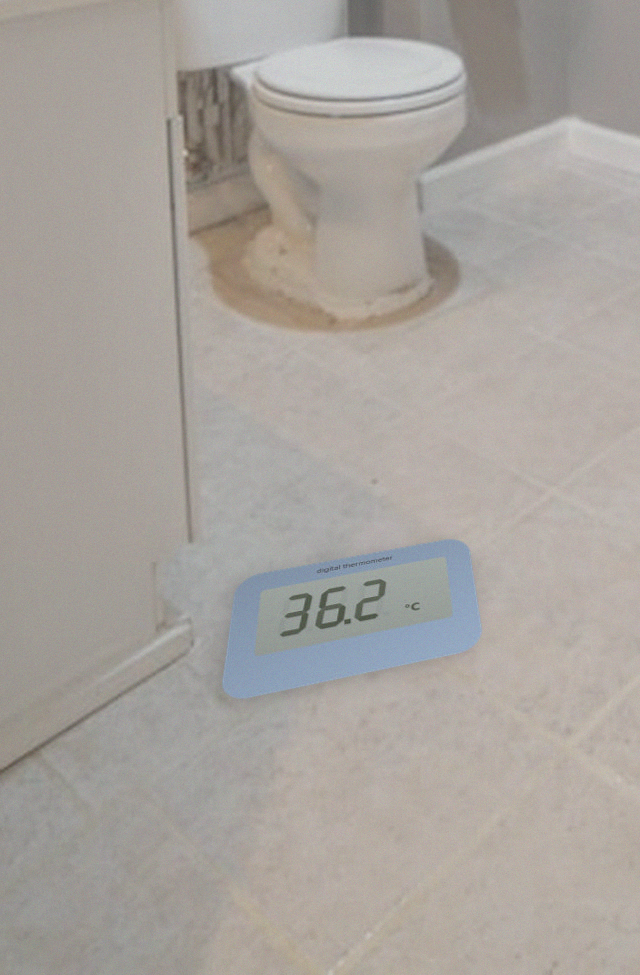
°C 36.2
